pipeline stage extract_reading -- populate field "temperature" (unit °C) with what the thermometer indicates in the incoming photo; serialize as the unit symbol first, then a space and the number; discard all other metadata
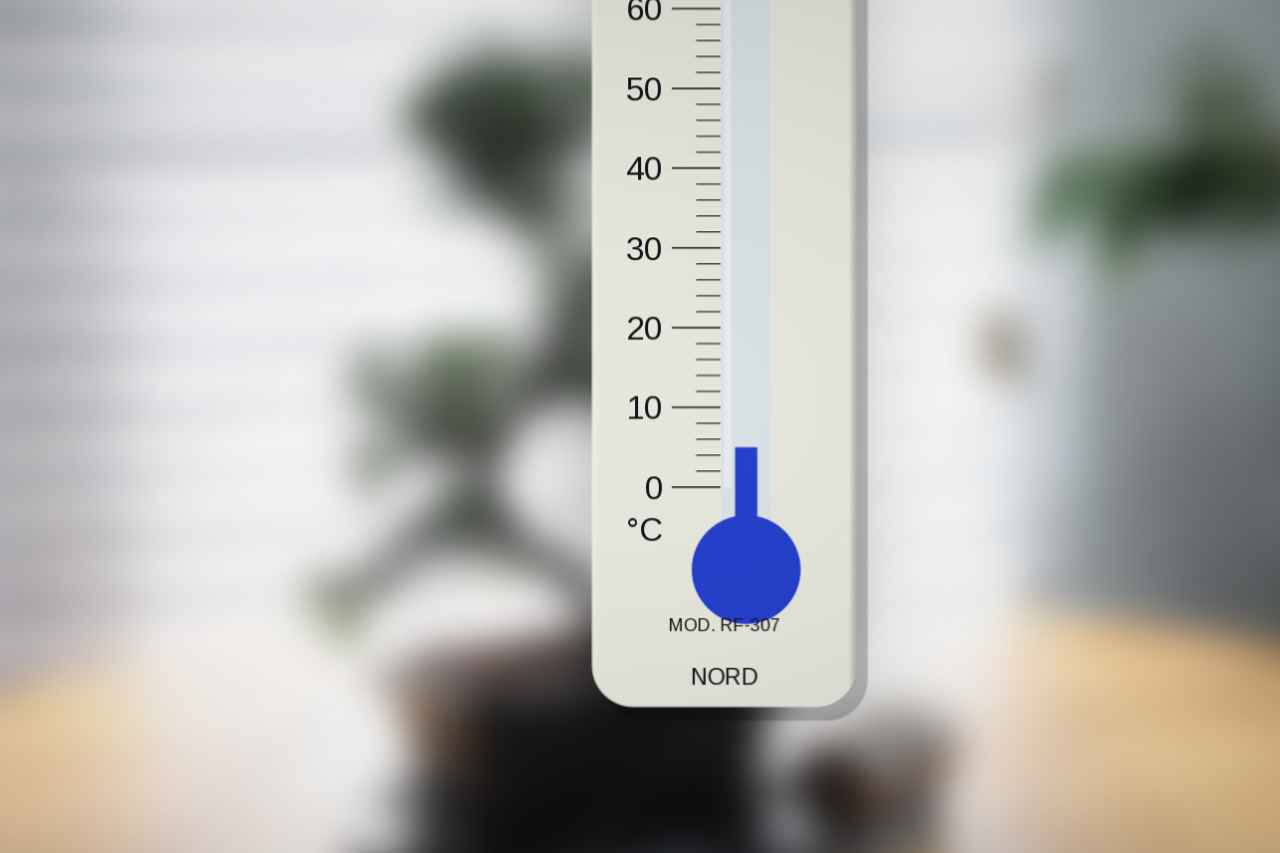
°C 5
